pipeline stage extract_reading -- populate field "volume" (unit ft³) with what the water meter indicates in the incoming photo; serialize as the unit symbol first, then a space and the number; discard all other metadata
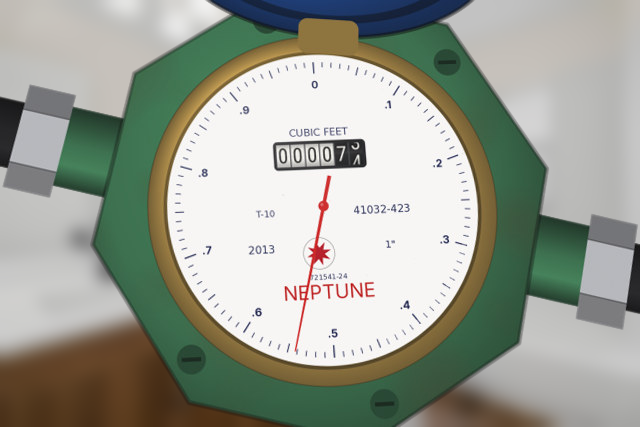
ft³ 73.54
